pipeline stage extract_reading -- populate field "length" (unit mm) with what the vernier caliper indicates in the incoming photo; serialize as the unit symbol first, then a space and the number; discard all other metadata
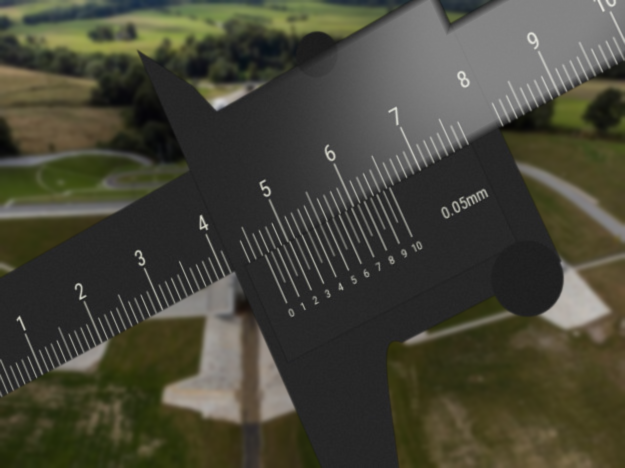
mm 46.4
